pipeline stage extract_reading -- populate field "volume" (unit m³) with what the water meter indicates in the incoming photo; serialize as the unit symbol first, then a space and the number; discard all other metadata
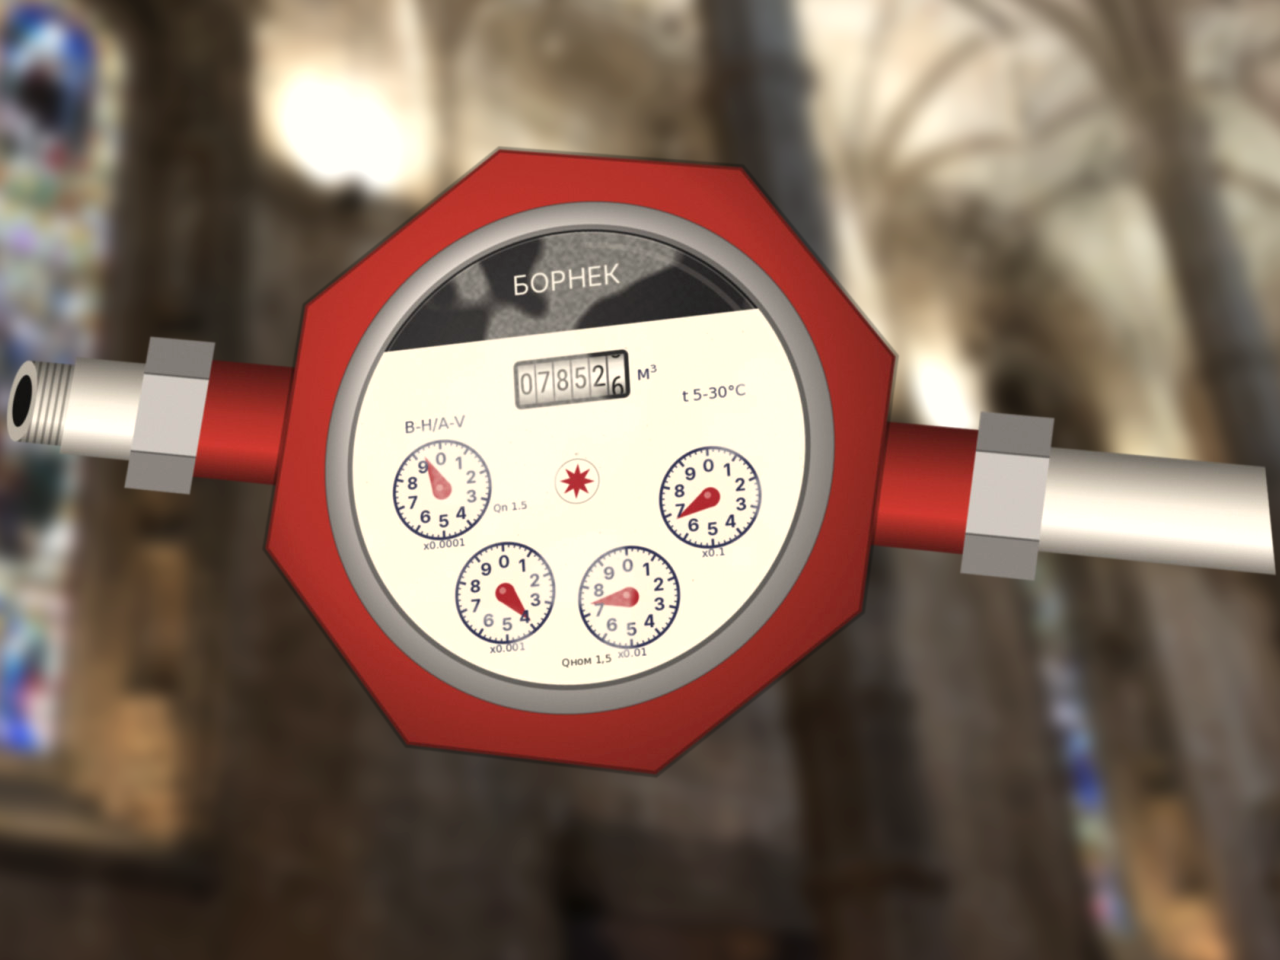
m³ 78525.6739
